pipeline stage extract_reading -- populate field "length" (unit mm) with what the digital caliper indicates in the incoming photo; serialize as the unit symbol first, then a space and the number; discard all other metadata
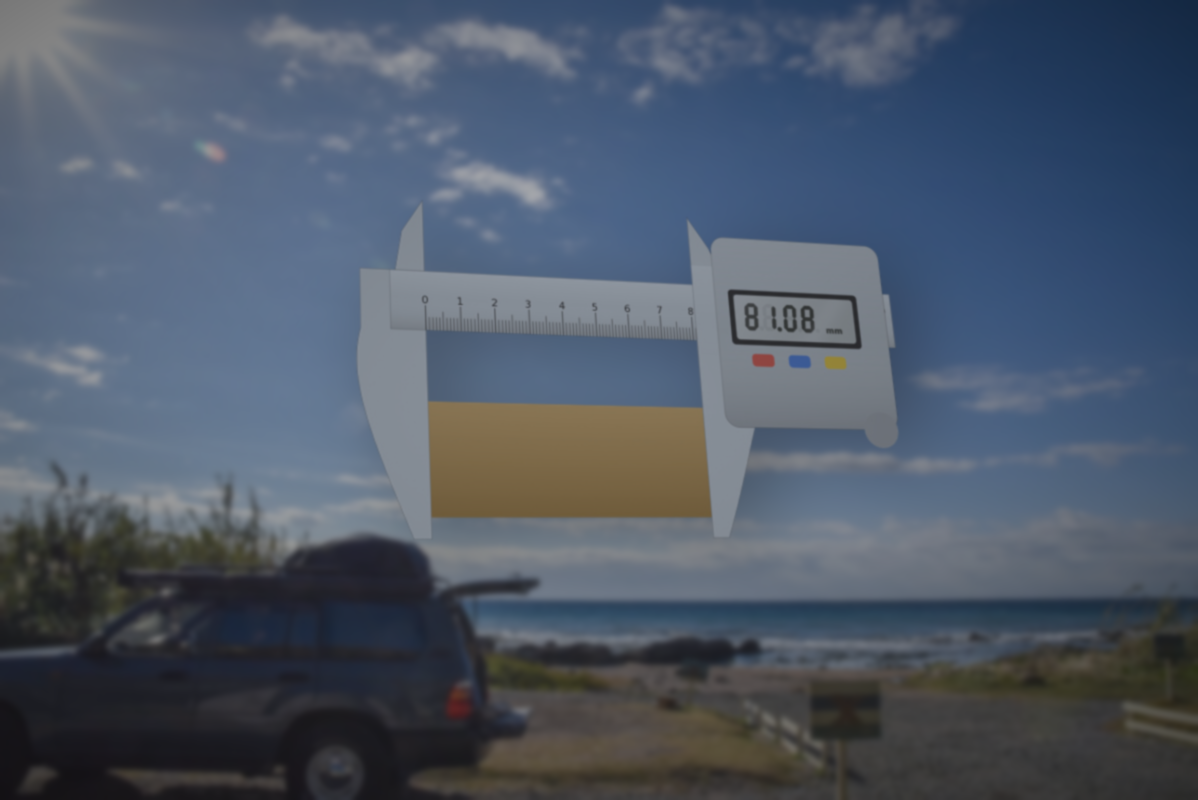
mm 81.08
